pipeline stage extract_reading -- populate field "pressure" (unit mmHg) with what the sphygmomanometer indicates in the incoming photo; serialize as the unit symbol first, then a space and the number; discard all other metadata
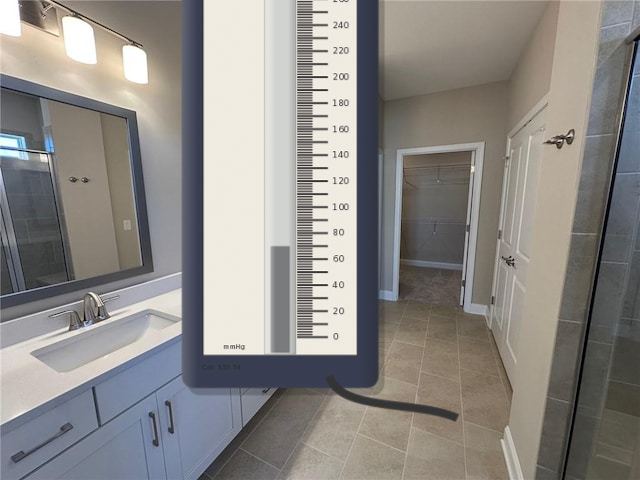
mmHg 70
